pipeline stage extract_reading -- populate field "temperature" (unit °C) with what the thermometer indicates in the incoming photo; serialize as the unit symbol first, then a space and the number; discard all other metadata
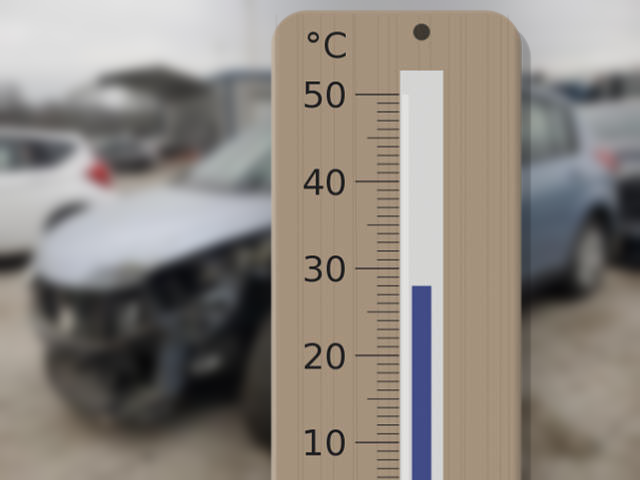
°C 28
